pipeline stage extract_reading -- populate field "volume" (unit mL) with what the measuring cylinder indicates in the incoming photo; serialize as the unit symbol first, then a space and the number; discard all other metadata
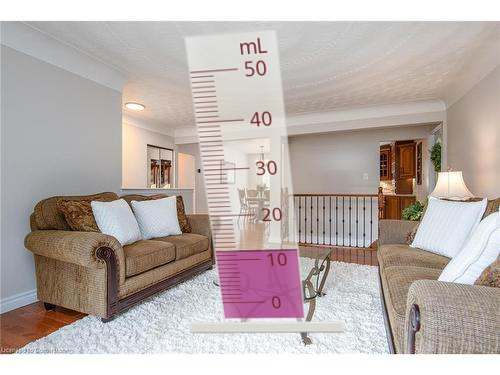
mL 12
